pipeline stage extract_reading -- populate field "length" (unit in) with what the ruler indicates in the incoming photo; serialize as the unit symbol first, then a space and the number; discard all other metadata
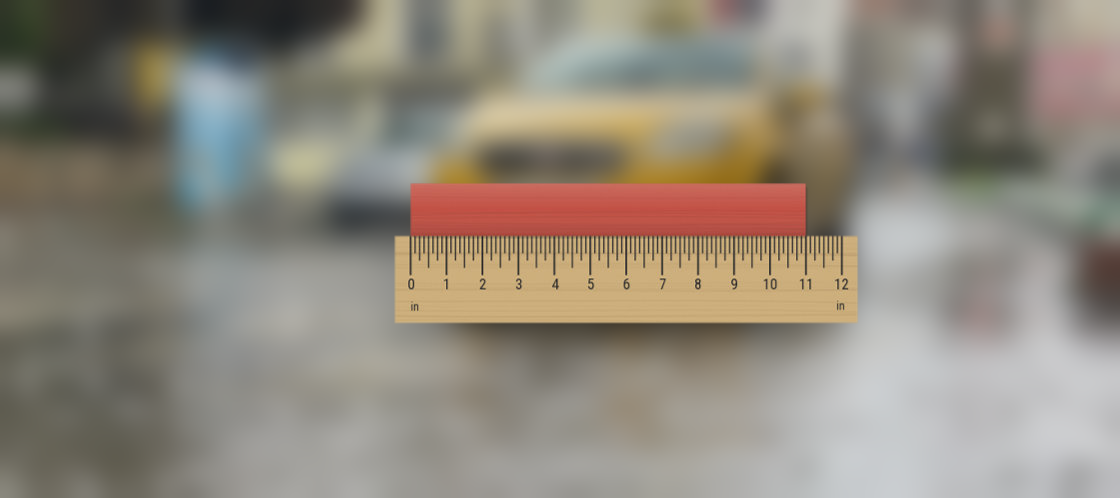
in 11
